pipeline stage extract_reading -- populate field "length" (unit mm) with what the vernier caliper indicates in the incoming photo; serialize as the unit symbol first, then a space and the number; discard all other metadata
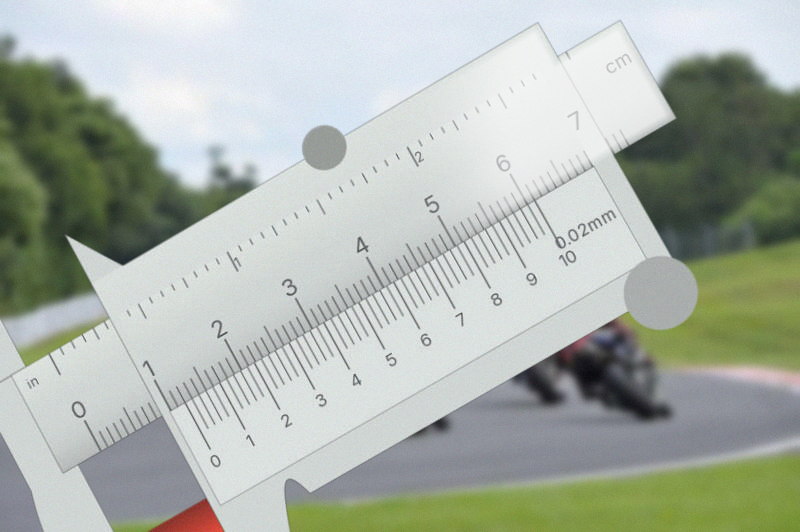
mm 12.0
